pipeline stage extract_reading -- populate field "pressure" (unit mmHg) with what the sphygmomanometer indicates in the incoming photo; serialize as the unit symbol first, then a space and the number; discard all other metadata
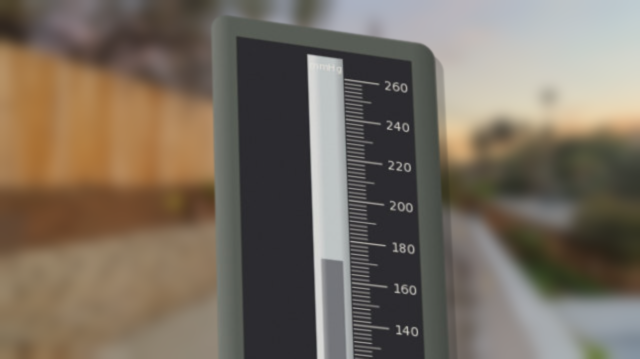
mmHg 170
